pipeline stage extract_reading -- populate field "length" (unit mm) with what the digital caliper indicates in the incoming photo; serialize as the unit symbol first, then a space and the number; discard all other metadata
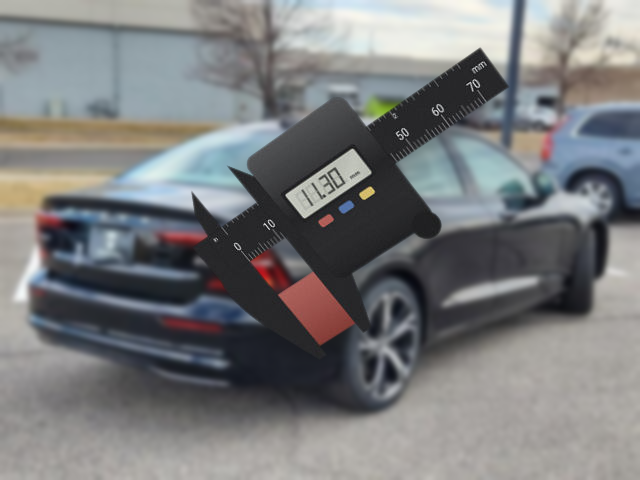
mm 11.30
